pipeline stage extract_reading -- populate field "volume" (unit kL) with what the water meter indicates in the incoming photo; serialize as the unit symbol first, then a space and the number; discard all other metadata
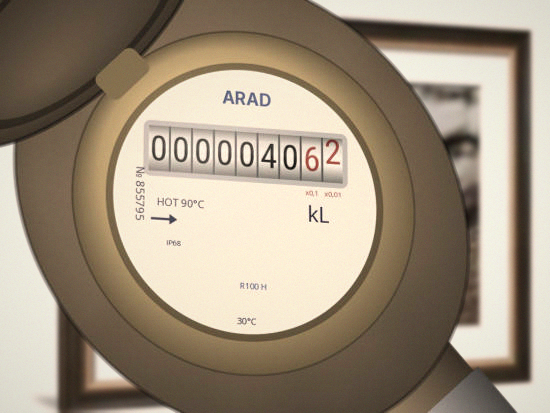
kL 40.62
